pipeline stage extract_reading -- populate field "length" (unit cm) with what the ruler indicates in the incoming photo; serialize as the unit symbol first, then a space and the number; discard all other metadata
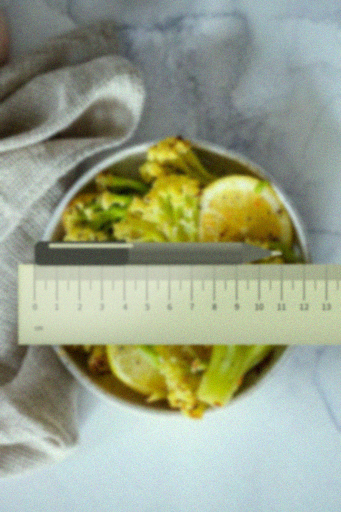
cm 11
